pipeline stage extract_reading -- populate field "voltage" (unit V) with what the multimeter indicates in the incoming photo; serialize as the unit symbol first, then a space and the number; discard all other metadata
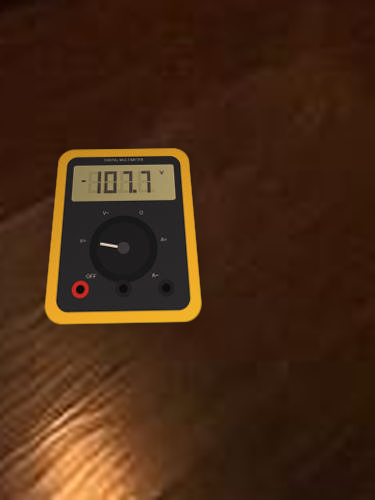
V -107.7
